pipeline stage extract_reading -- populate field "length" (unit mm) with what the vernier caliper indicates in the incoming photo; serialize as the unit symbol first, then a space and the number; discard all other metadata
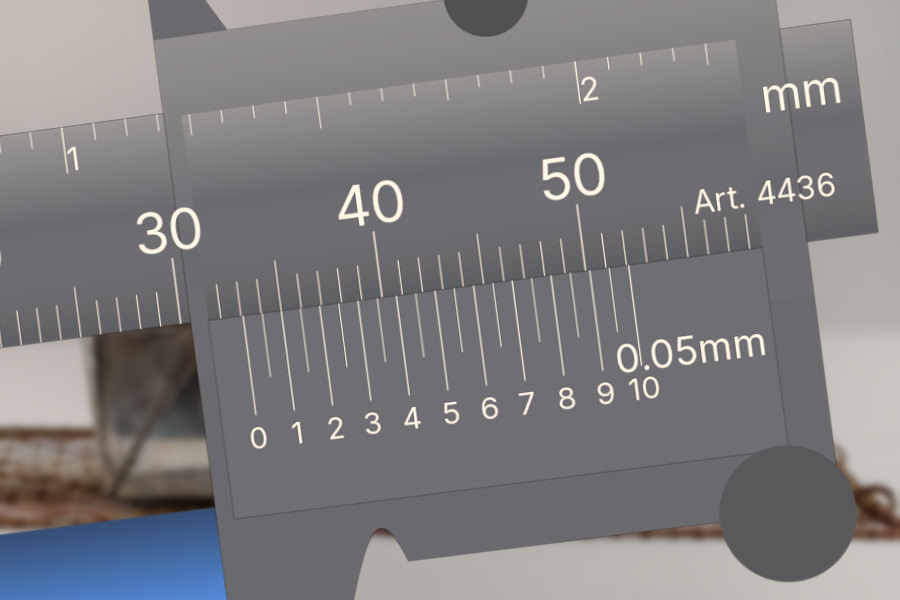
mm 33.1
